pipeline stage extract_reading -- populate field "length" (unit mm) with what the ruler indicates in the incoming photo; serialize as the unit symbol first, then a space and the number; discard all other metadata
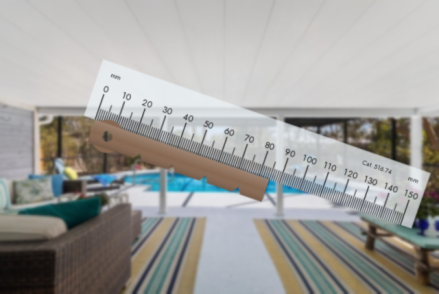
mm 85
